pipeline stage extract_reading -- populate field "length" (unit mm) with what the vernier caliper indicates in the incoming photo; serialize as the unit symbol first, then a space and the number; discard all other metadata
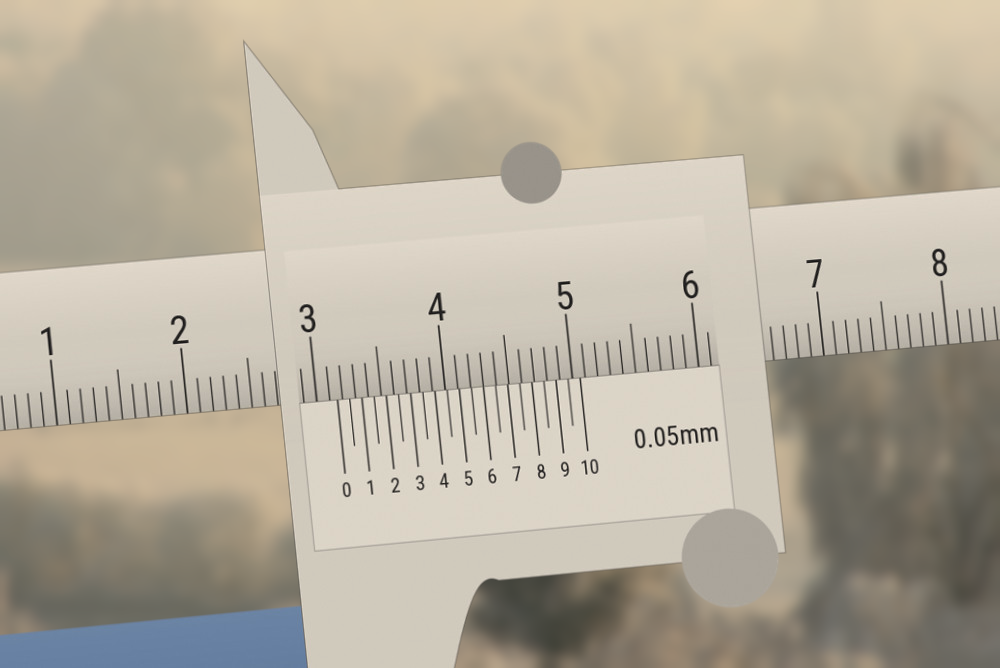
mm 31.6
